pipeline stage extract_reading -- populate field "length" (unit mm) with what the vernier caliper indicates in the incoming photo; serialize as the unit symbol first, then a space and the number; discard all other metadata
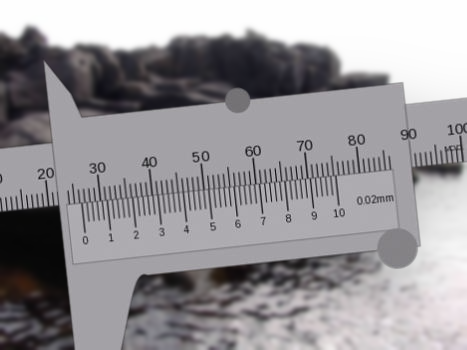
mm 26.4
